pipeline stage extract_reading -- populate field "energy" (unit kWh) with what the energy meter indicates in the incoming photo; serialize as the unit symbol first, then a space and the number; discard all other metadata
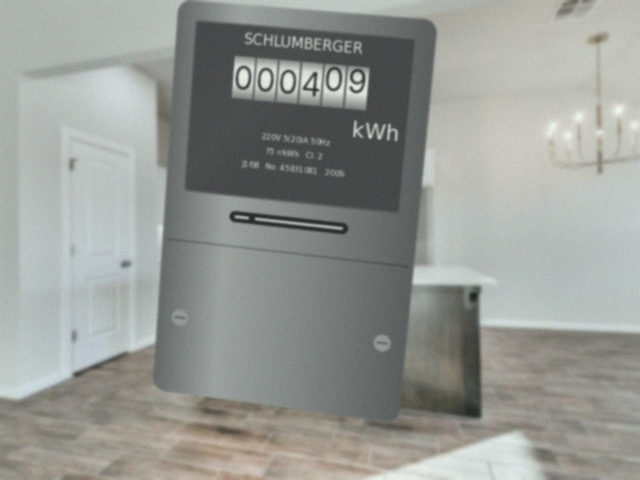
kWh 409
